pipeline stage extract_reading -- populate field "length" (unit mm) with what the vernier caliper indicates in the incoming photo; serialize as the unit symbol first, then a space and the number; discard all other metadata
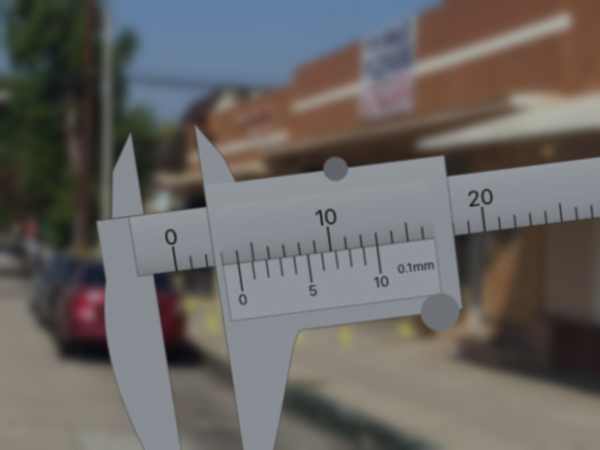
mm 4.0
